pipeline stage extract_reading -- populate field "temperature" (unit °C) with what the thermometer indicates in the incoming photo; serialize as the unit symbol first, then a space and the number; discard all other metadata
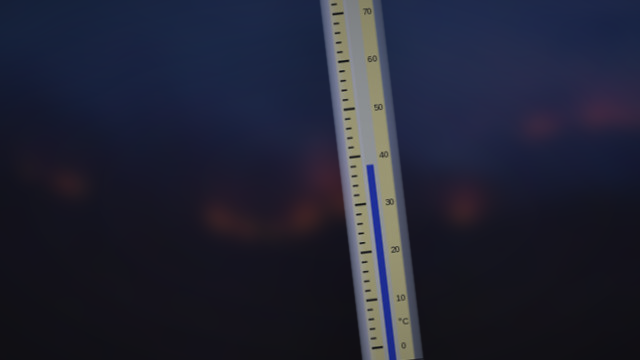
°C 38
